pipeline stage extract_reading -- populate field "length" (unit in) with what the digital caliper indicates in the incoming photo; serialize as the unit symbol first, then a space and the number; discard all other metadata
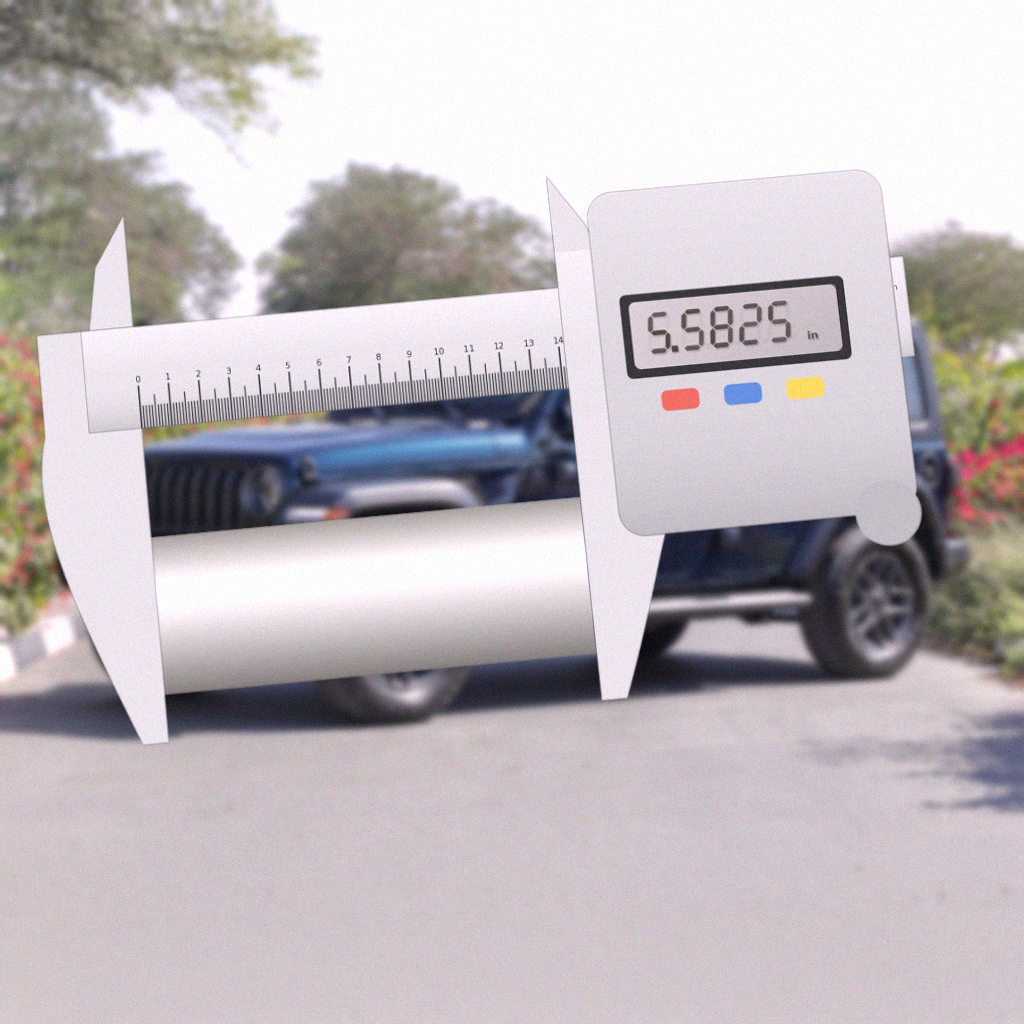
in 5.5825
